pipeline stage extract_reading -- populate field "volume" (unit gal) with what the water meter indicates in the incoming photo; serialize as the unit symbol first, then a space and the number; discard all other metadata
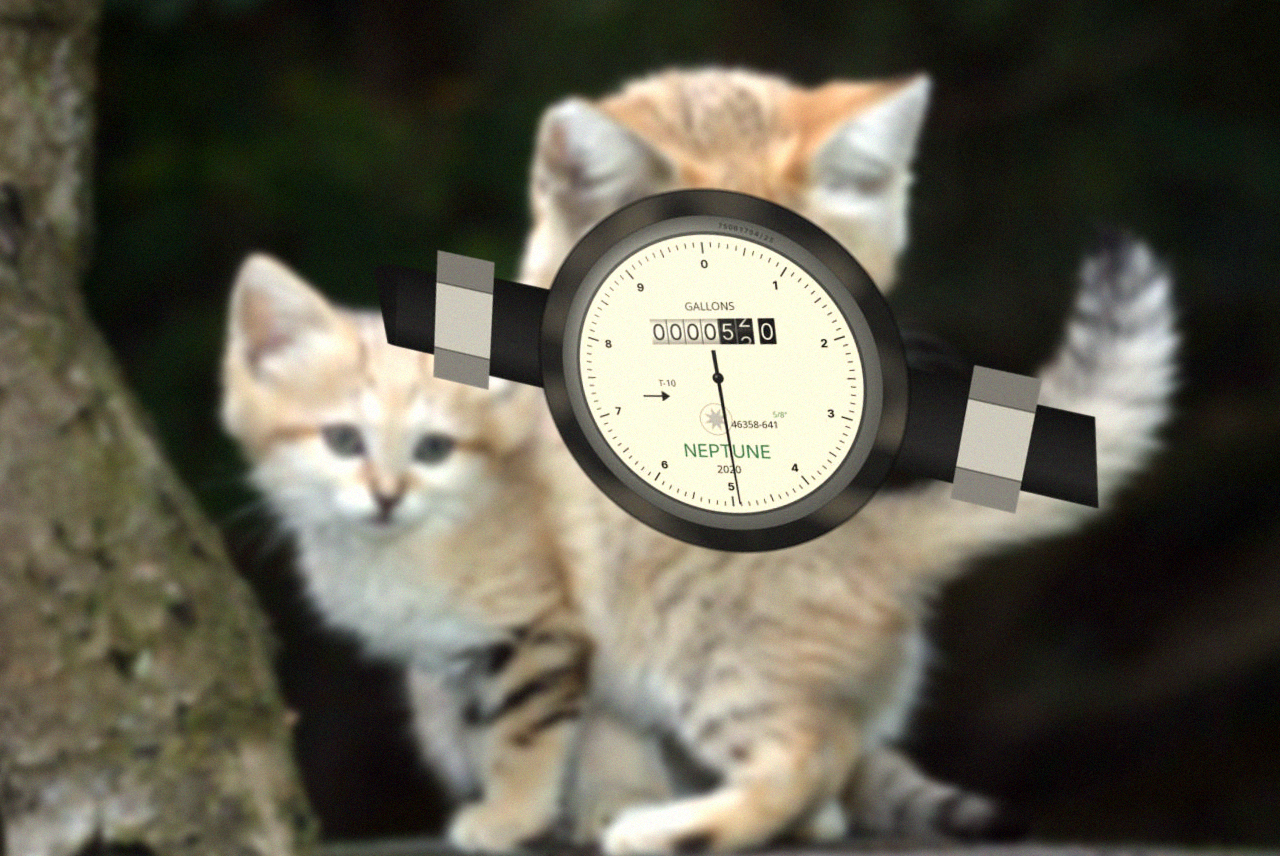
gal 524.9
